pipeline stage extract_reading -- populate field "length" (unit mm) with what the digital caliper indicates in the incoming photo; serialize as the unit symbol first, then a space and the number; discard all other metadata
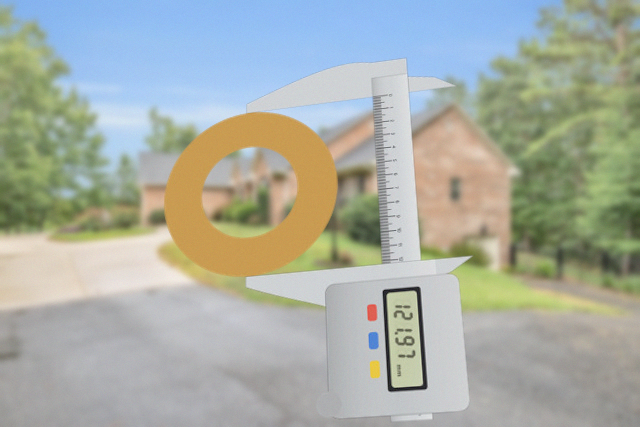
mm 121.97
